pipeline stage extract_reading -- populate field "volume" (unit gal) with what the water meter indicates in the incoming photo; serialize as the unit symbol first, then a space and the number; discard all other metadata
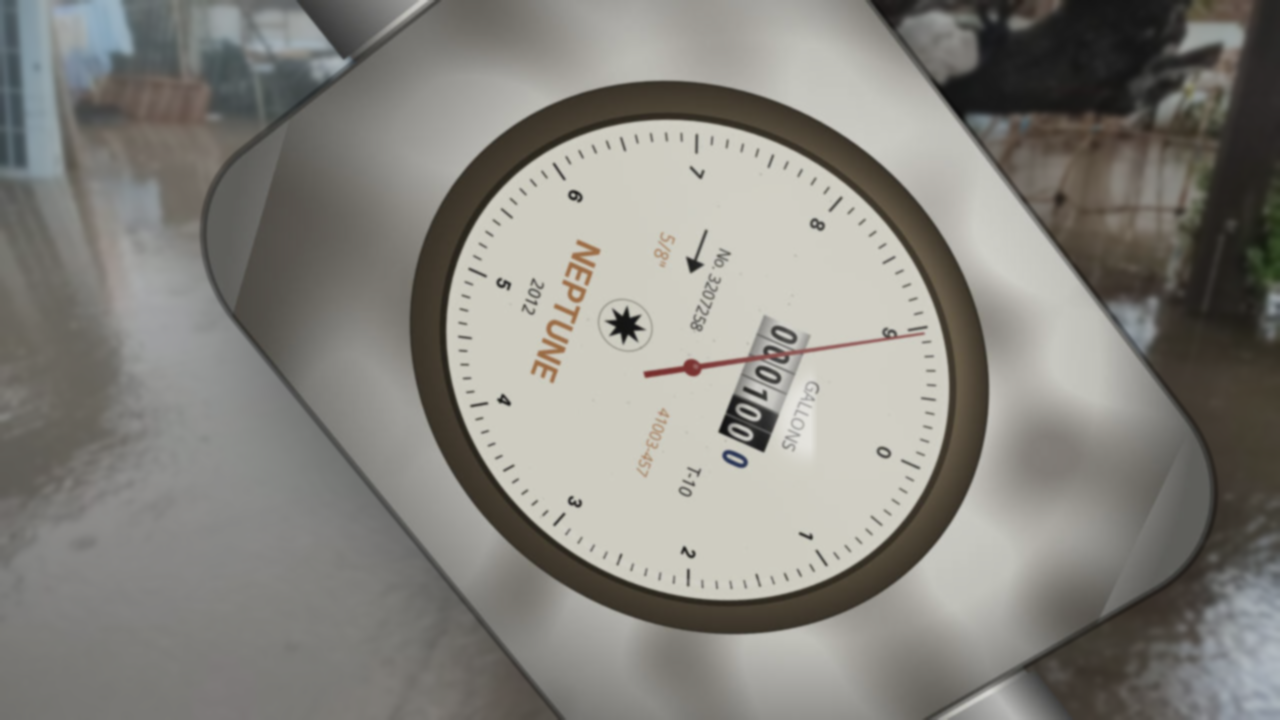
gal 999.0
